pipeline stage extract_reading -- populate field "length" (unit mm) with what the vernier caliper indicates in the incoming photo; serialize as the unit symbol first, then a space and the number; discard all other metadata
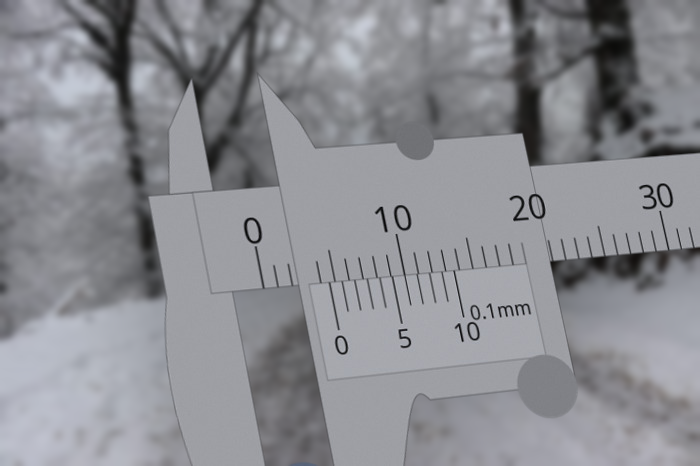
mm 4.6
